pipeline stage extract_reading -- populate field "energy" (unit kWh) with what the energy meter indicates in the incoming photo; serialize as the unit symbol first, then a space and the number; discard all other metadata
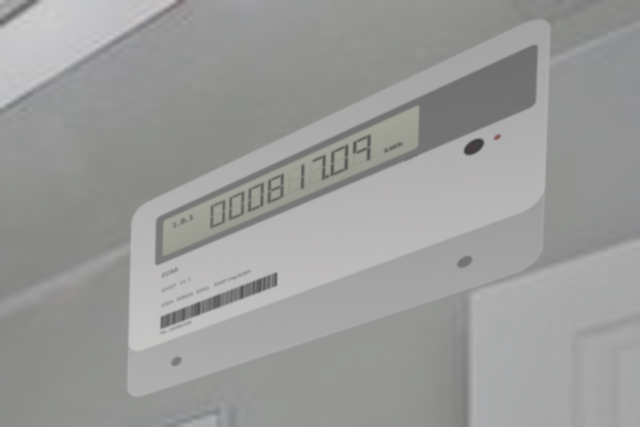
kWh 817.09
